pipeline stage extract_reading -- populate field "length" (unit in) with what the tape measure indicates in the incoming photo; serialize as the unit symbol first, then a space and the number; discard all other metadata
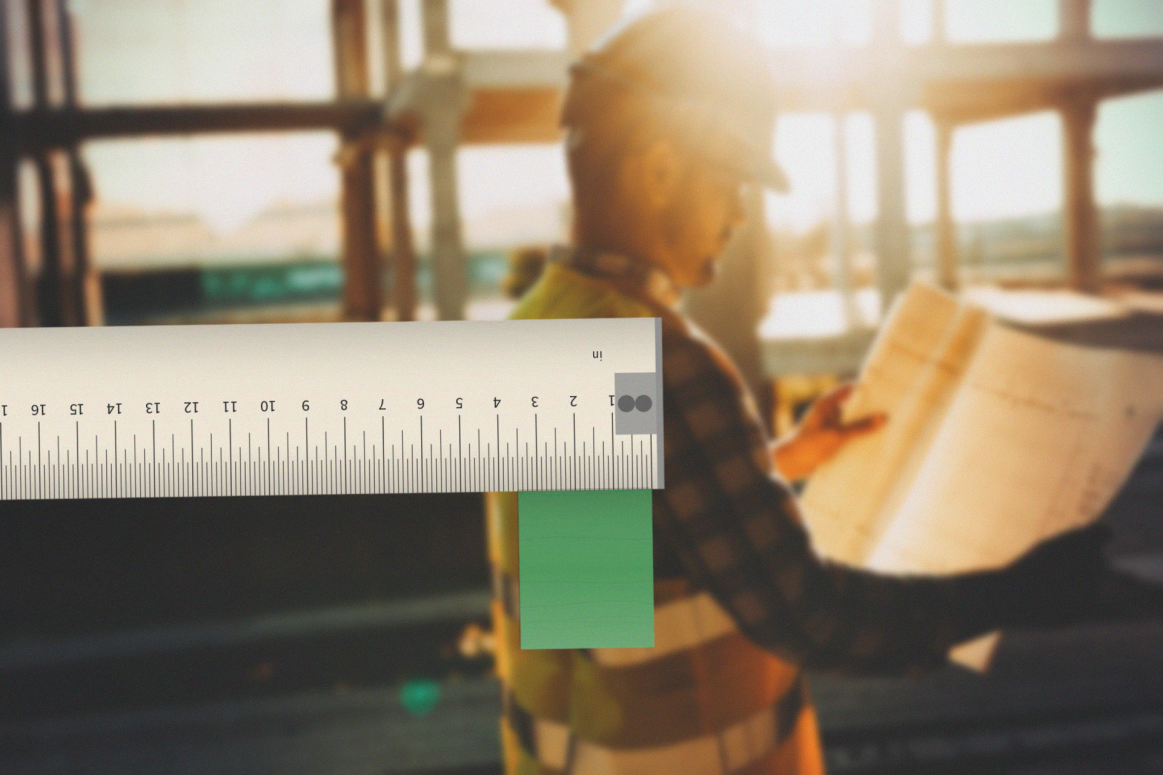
in 3.5
